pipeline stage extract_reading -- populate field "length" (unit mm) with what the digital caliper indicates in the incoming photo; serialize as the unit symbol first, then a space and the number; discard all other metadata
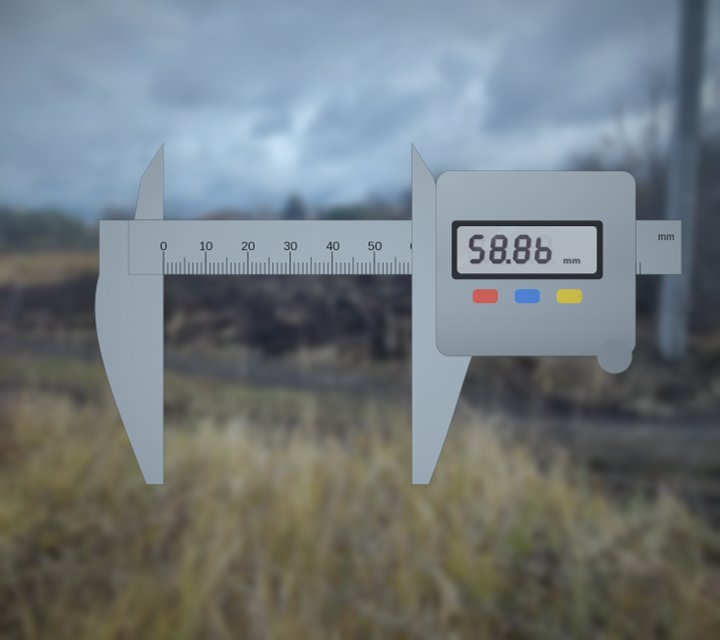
mm 58.86
